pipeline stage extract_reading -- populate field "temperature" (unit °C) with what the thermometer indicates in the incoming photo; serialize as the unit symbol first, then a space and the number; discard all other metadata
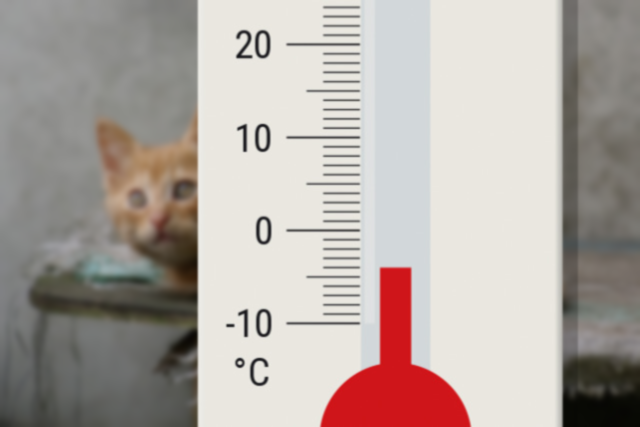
°C -4
